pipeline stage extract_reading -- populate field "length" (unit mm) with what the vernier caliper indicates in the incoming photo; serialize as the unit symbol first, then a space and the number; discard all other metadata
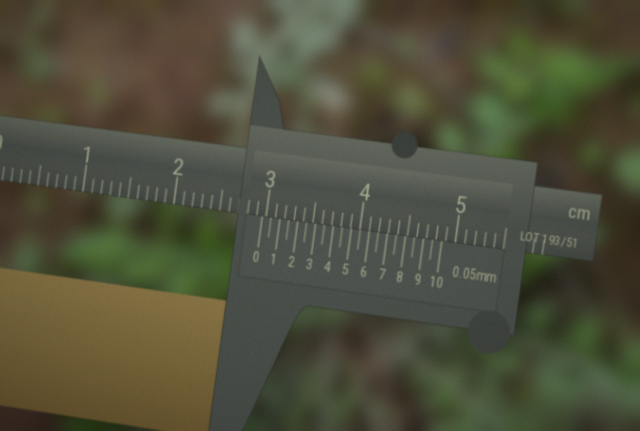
mm 29.6
